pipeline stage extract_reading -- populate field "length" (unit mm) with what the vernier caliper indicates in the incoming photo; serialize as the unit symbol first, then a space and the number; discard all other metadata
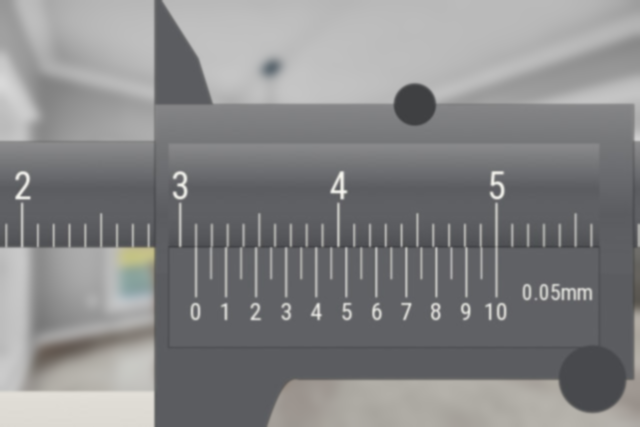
mm 31.0
